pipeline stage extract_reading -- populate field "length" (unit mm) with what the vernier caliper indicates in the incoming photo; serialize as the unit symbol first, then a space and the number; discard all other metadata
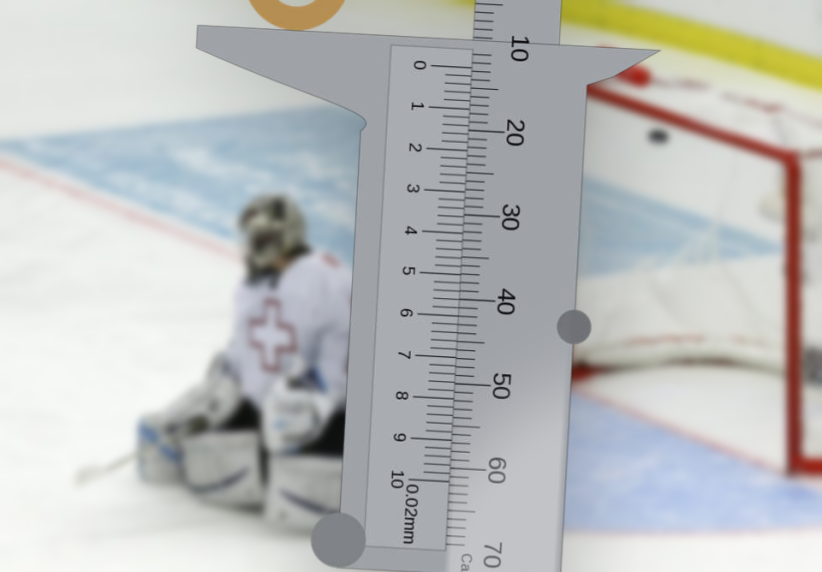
mm 12.6
